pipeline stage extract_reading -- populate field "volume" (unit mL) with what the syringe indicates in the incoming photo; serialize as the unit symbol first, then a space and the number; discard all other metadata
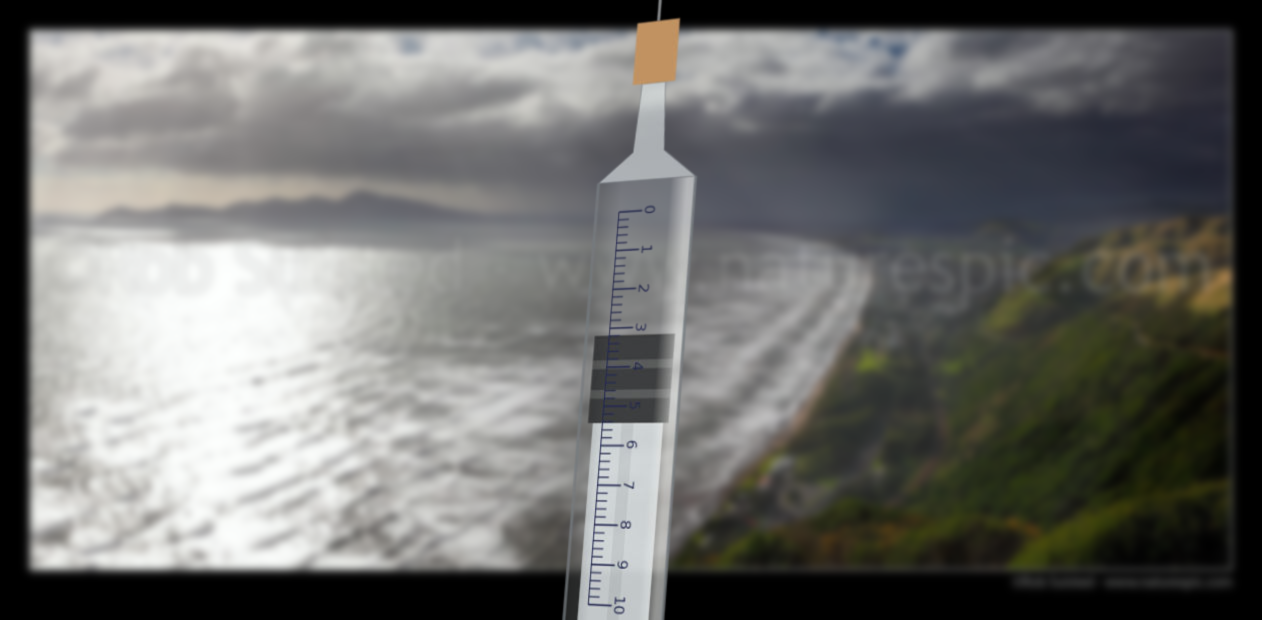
mL 3.2
